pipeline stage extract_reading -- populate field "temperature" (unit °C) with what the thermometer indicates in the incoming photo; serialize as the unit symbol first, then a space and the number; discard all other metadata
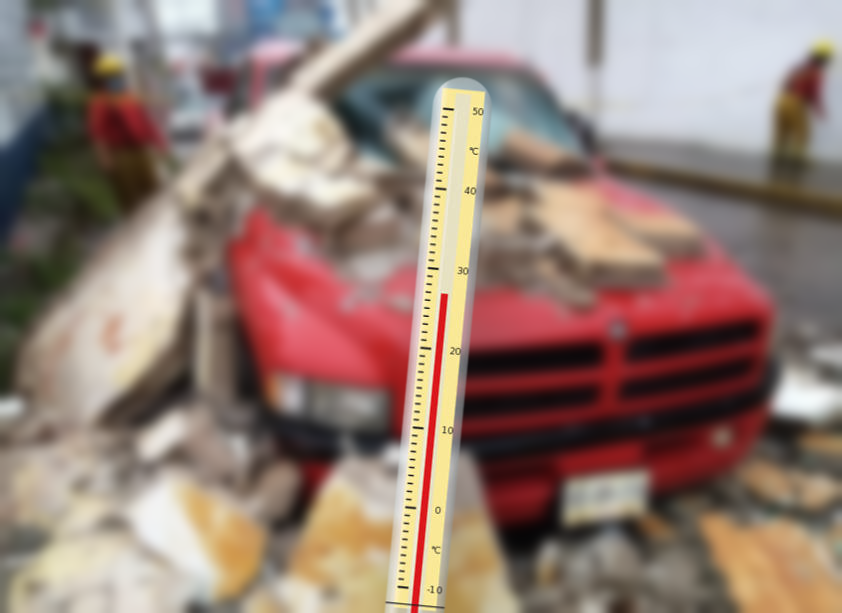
°C 27
